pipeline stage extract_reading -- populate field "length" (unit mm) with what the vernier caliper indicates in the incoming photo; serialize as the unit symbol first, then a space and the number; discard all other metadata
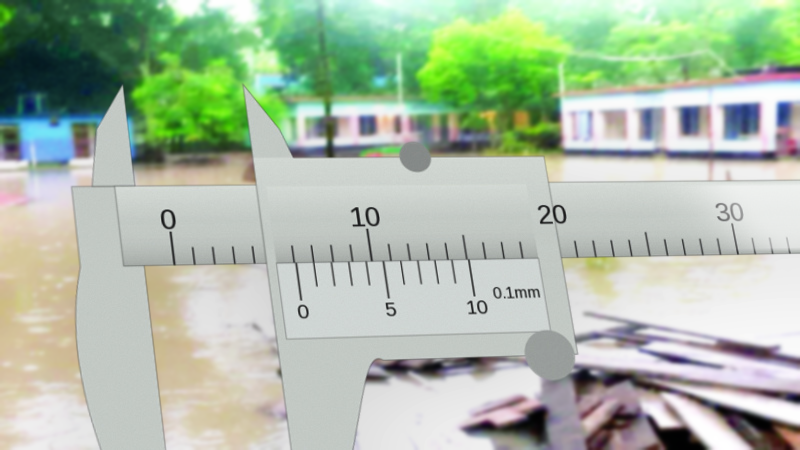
mm 6.1
